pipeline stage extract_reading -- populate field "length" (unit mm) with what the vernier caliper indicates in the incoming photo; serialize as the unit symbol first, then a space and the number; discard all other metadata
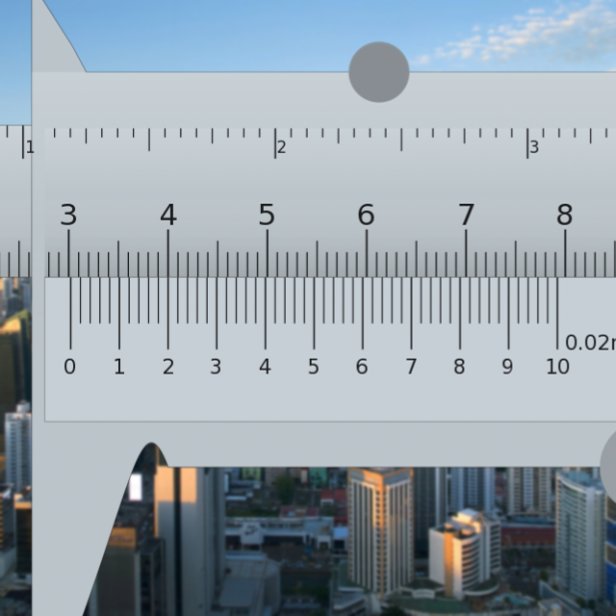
mm 30.2
